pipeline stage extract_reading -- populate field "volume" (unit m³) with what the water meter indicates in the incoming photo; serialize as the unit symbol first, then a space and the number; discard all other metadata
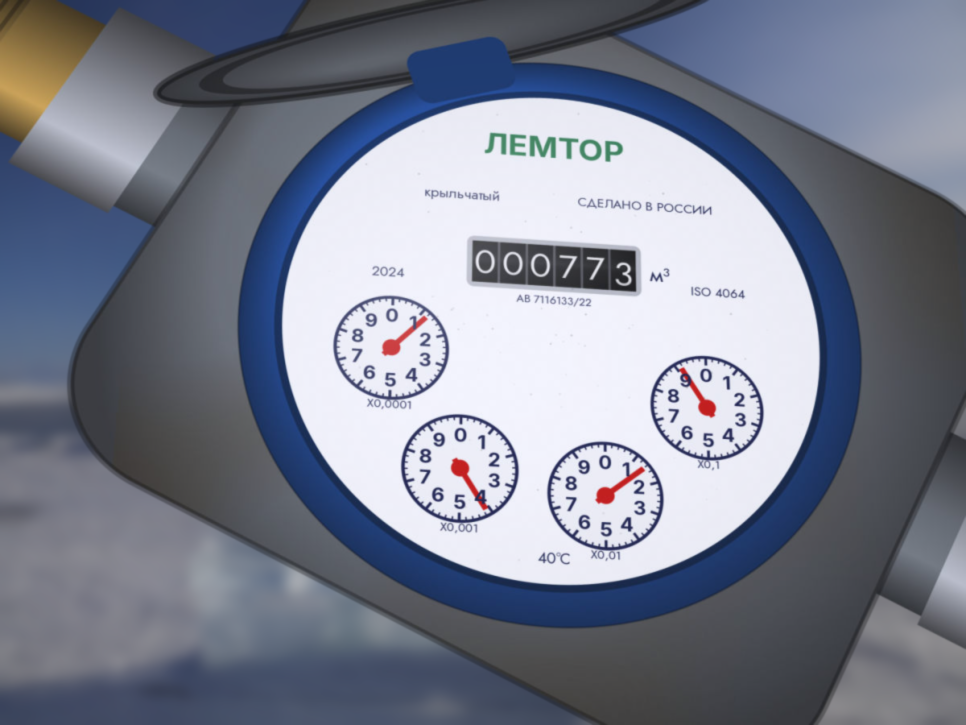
m³ 772.9141
